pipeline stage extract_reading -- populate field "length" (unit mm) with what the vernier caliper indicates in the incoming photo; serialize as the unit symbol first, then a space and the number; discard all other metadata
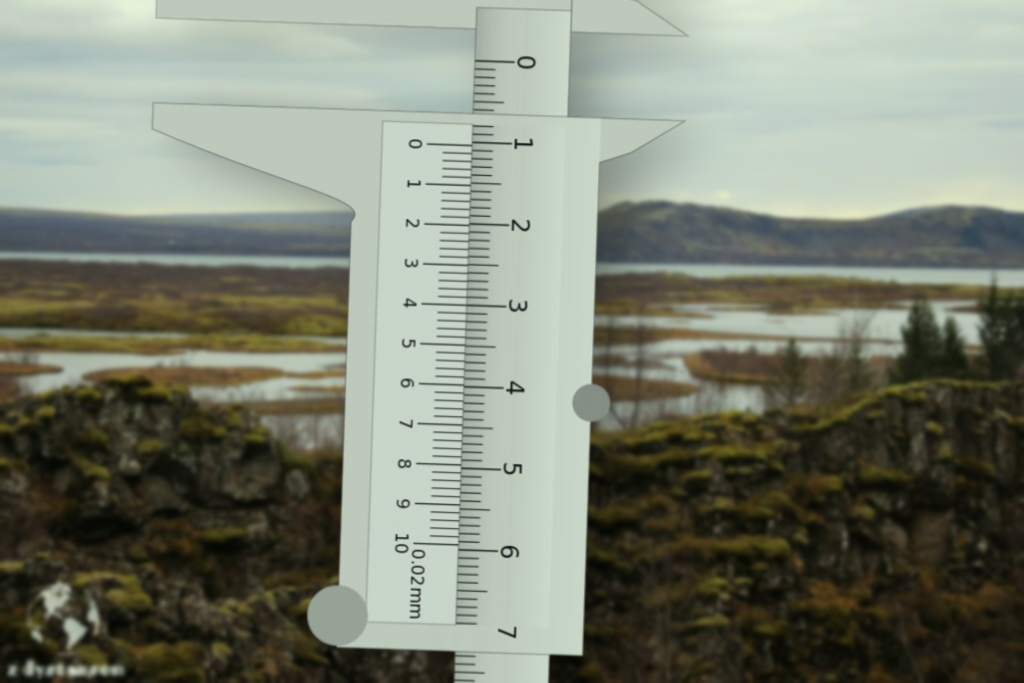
mm 10.4
